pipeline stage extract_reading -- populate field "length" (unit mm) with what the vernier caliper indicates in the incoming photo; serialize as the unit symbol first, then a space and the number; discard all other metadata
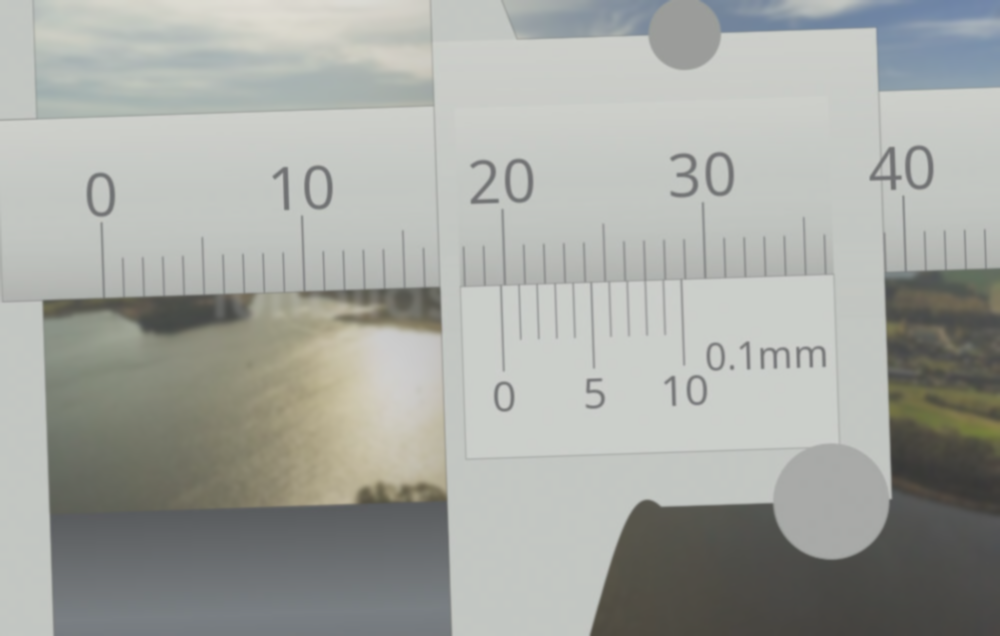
mm 19.8
